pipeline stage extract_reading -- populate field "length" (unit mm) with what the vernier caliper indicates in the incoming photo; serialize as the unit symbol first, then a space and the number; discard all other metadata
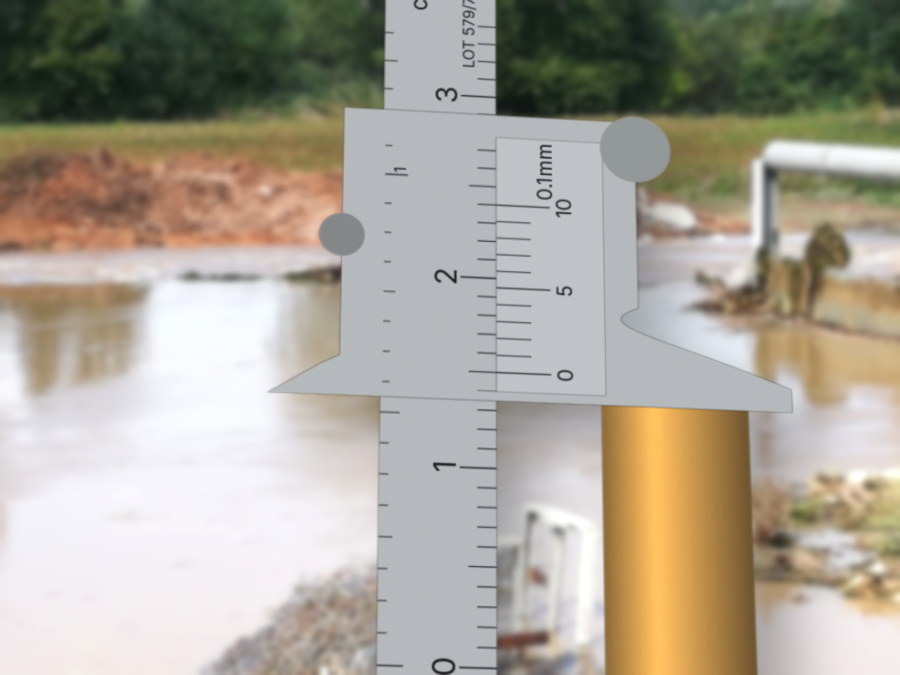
mm 15.0
